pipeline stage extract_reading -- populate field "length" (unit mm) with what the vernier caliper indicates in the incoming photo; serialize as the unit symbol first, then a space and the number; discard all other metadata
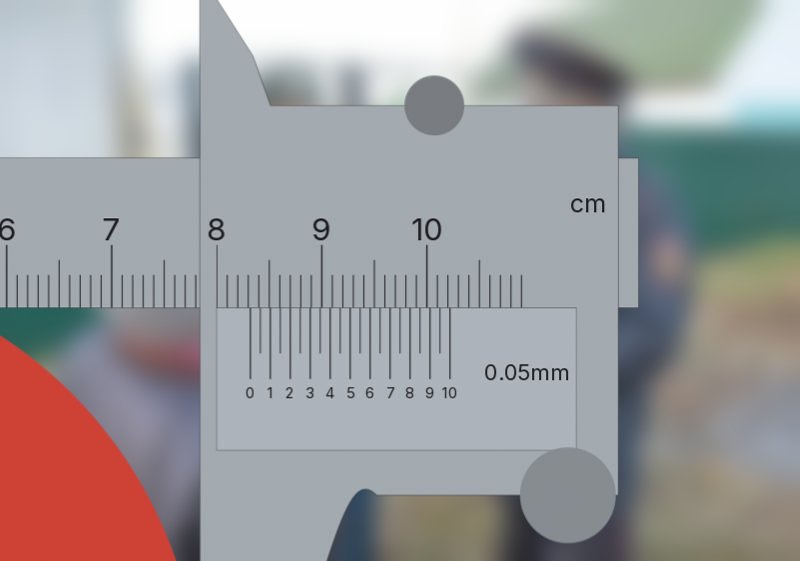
mm 83.2
